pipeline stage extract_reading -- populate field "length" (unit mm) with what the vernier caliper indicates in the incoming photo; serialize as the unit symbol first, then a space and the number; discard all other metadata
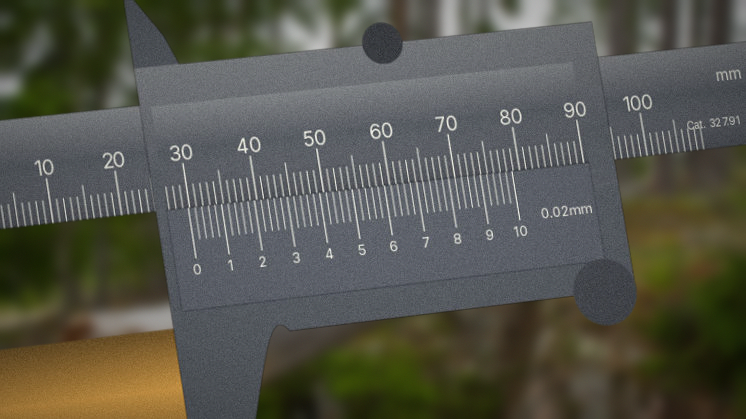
mm 29.8
